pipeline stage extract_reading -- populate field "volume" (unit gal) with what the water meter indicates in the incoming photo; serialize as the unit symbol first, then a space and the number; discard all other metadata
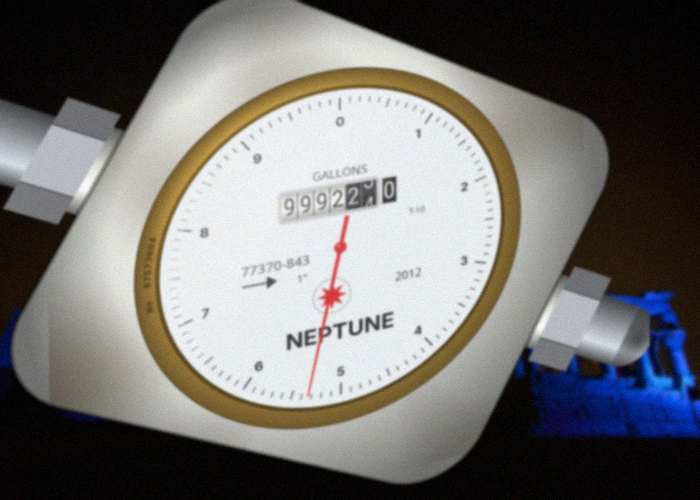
gal 9992235.3
